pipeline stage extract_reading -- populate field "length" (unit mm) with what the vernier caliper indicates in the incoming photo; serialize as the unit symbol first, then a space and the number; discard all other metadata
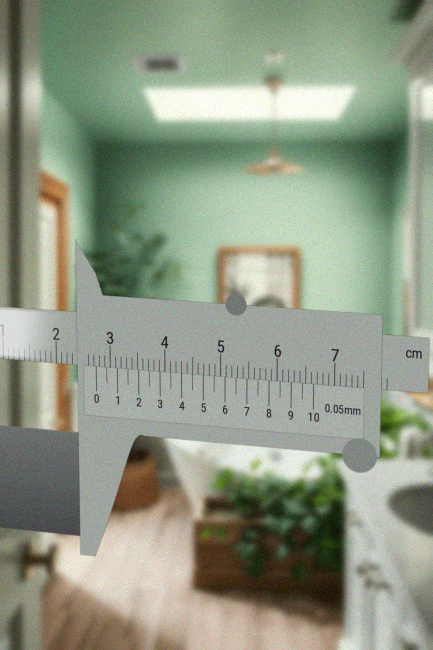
mm 27.4
